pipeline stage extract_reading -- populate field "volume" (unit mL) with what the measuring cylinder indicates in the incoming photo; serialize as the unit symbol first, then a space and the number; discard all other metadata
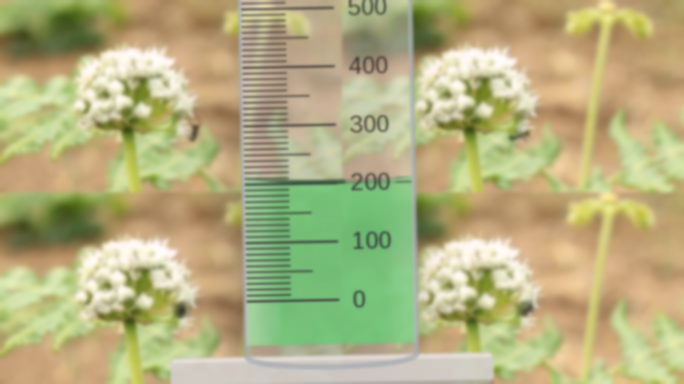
mL 200
